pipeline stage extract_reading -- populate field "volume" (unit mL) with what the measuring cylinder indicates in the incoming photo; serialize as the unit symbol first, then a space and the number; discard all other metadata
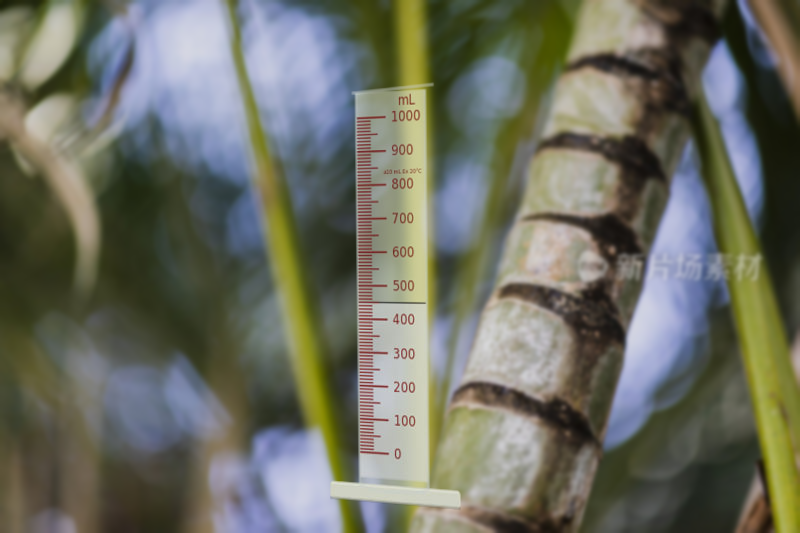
mL 450
